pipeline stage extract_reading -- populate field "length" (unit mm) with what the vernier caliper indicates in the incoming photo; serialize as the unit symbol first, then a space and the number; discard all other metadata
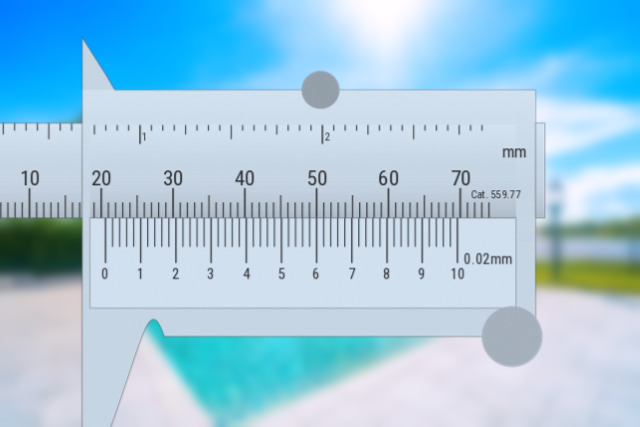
mm 20.6
